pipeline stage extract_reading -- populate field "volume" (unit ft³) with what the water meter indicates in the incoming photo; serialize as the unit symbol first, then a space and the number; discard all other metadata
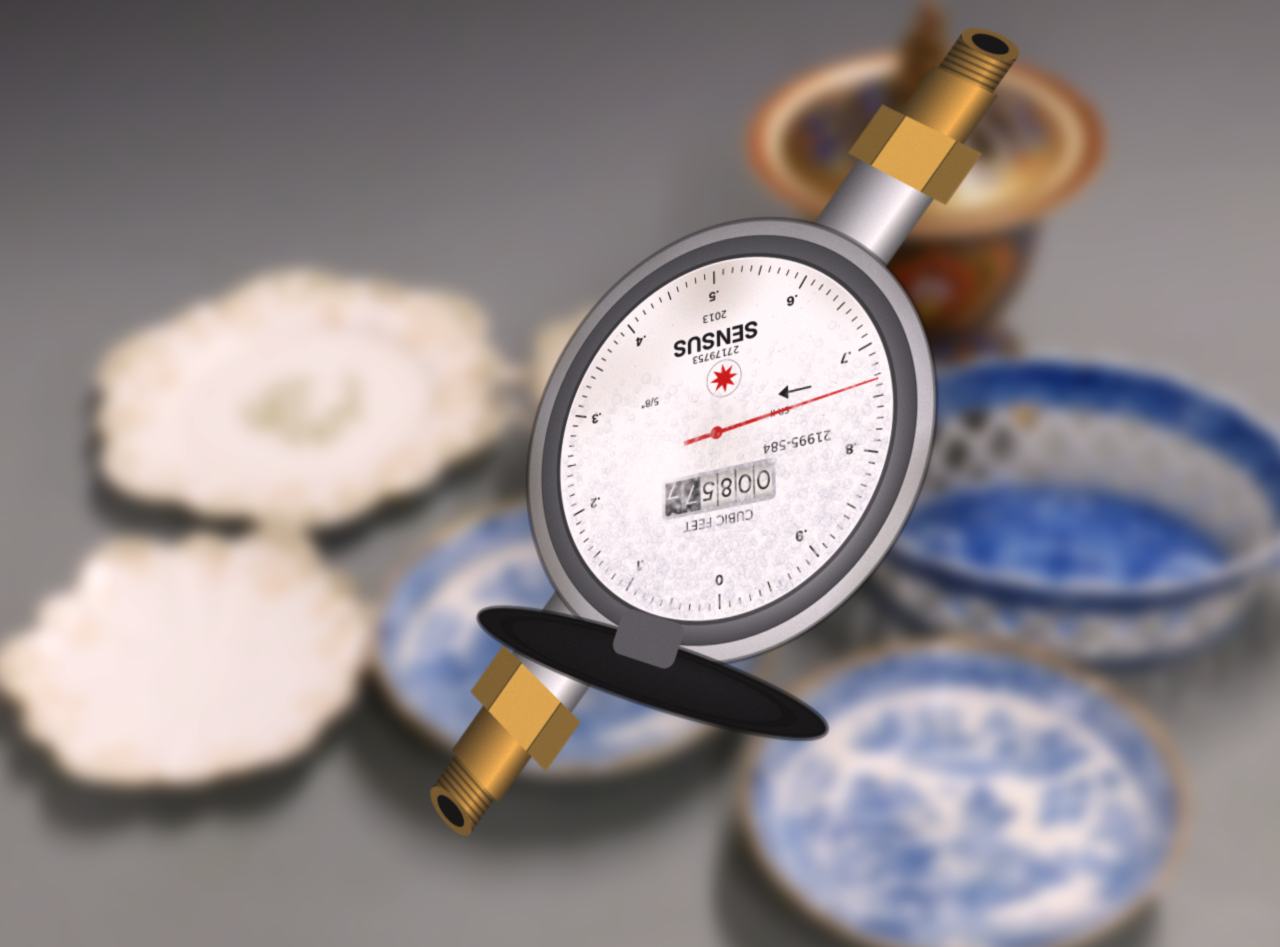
ft³ 8576.73
